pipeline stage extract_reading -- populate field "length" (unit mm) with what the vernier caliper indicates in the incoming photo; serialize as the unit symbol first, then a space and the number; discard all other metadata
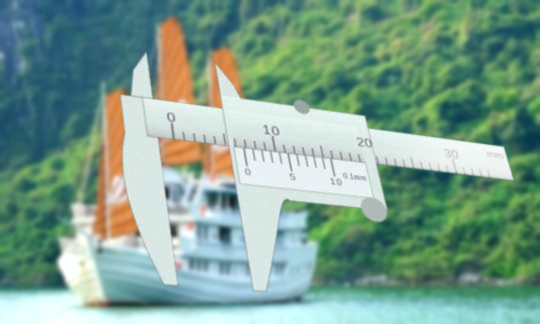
mm 6.8
